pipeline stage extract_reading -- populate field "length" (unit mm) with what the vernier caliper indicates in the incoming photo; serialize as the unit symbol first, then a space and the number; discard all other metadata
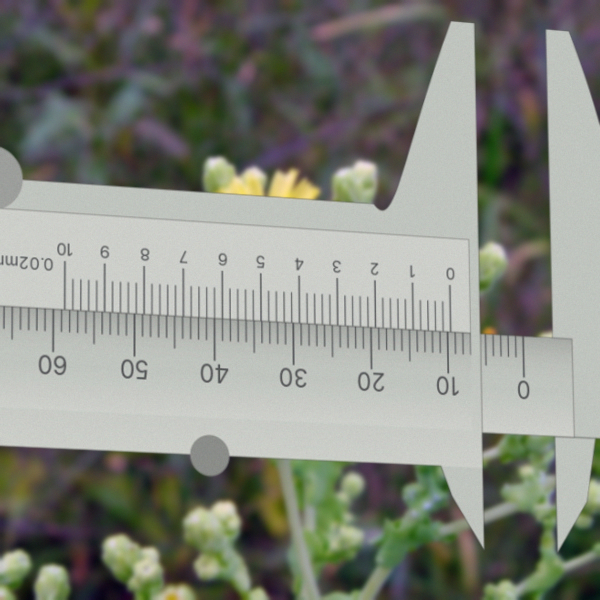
mm 9.6
